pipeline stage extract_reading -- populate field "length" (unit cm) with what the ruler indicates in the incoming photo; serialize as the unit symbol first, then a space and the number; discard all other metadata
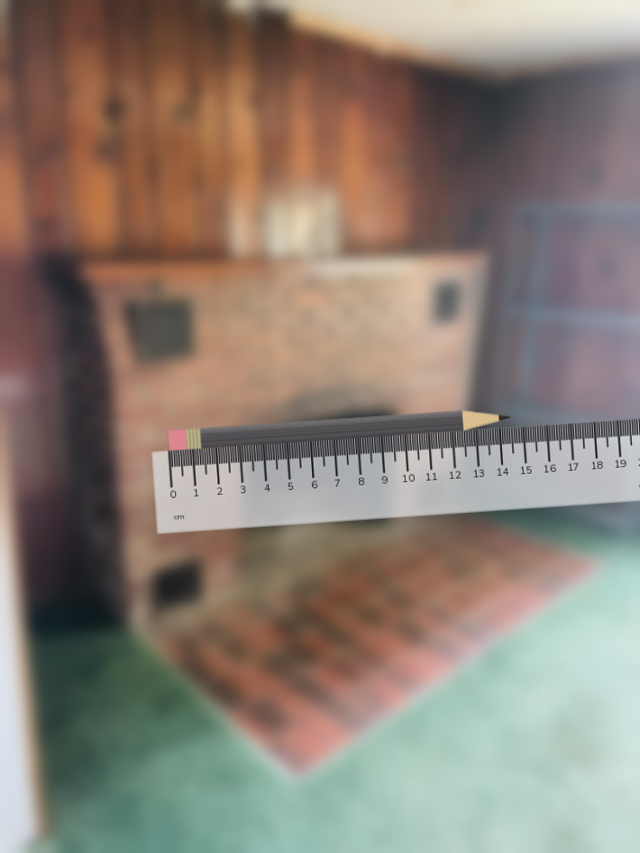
cm 14.5
